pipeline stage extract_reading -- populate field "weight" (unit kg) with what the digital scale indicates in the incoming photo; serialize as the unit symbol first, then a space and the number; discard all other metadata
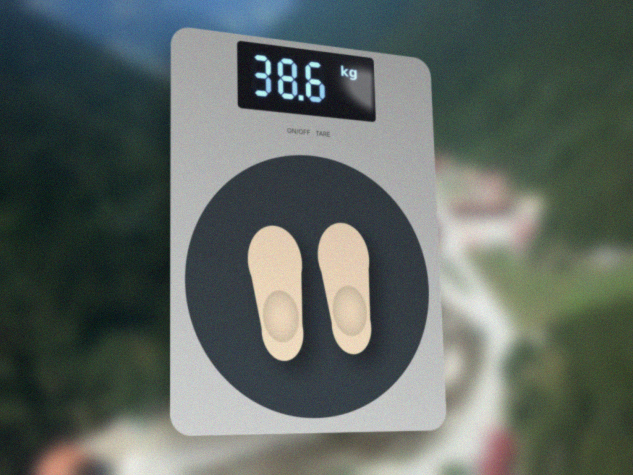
kg 38.6
